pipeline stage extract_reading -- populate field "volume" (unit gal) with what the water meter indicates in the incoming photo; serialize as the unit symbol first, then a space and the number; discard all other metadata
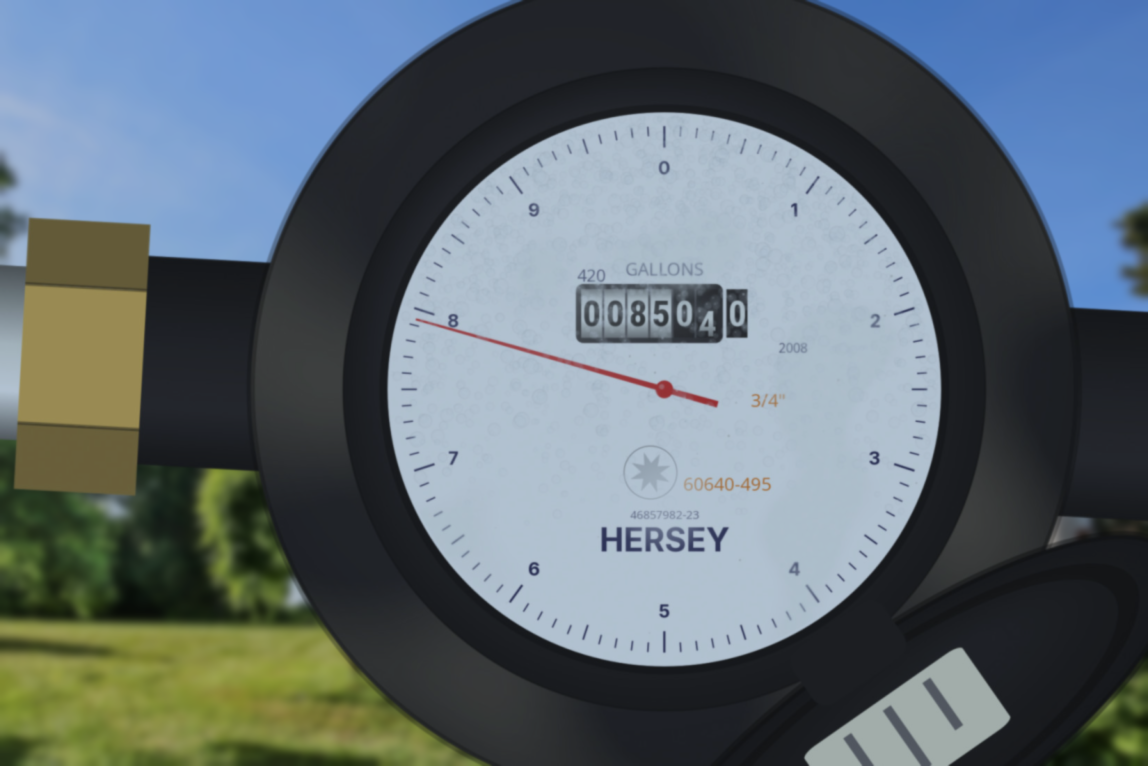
gal 85037.9
